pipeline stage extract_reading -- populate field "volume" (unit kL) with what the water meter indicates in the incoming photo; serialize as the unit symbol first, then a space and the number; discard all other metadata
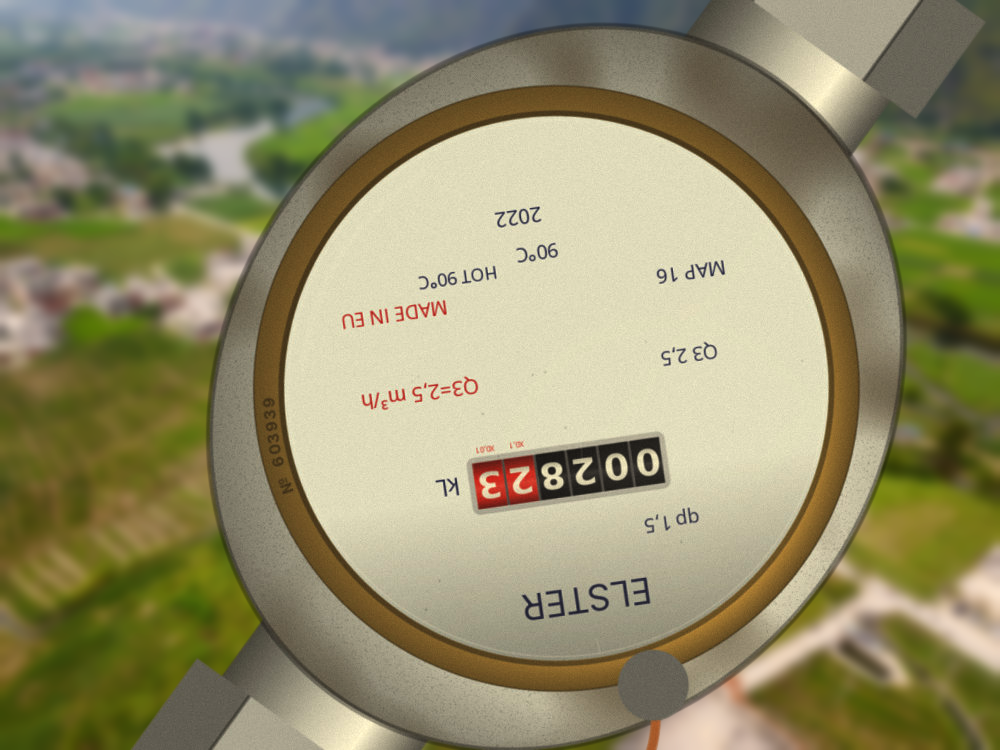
kL 28.23
